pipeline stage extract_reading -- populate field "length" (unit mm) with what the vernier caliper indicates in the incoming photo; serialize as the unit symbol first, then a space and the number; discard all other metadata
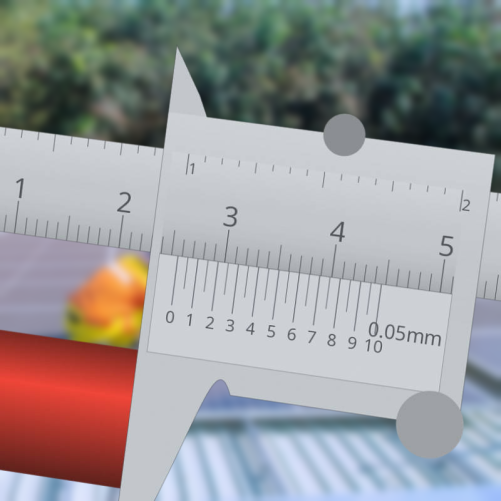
mm 25.6
